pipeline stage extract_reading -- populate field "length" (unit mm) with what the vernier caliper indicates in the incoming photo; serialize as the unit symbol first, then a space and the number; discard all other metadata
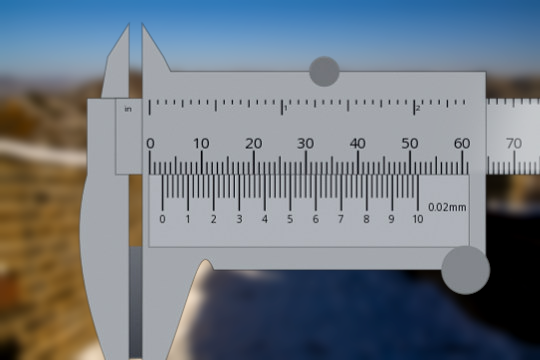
mm 2.5
